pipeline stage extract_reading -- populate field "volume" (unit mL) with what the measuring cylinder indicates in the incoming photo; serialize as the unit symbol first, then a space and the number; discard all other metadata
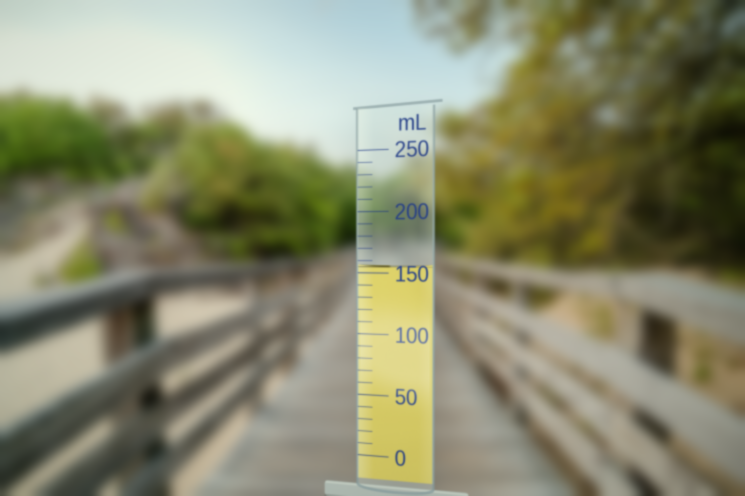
mL 155
